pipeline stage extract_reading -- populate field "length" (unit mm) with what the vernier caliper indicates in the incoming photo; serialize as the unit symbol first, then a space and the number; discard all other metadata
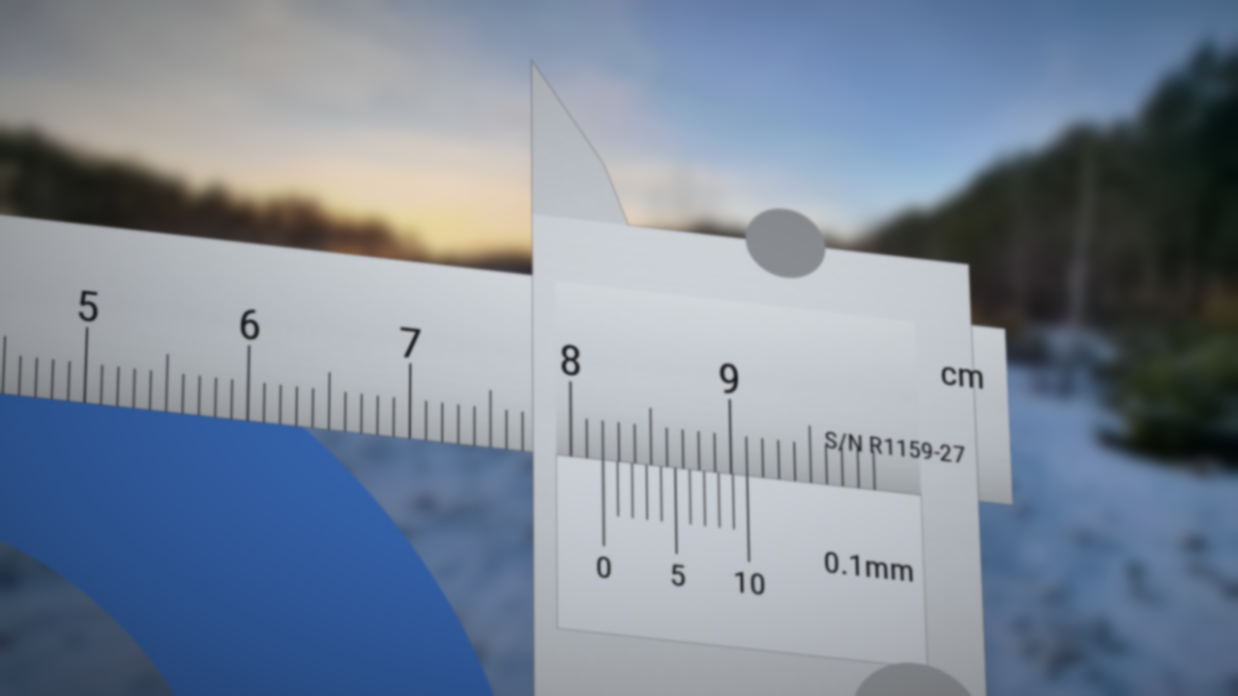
mm 82.0
